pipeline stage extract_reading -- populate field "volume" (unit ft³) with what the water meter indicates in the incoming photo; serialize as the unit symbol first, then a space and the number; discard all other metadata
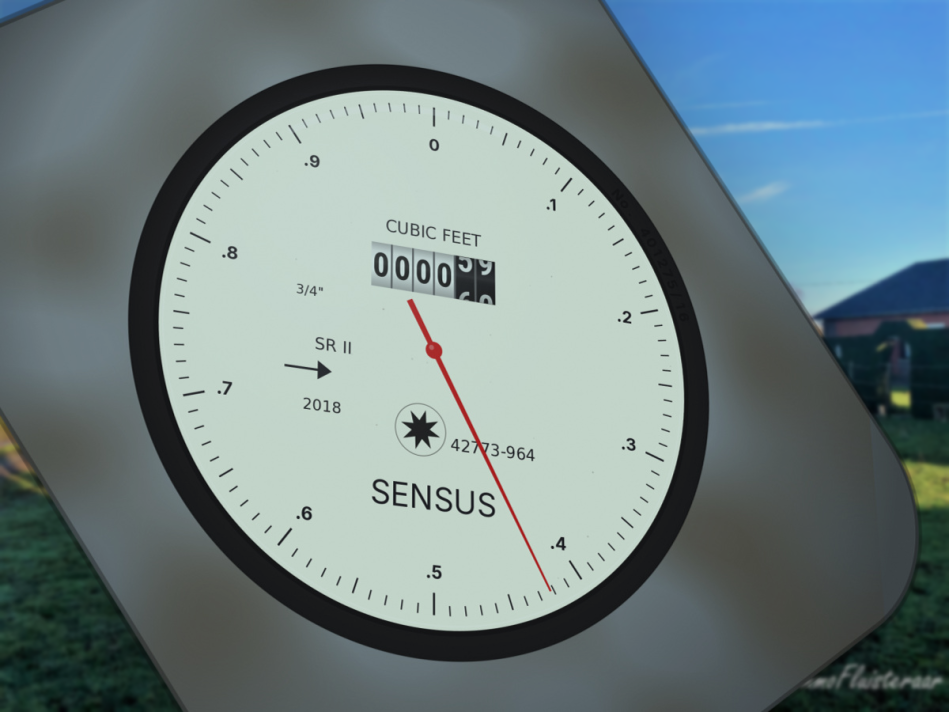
ft³ 59.42
